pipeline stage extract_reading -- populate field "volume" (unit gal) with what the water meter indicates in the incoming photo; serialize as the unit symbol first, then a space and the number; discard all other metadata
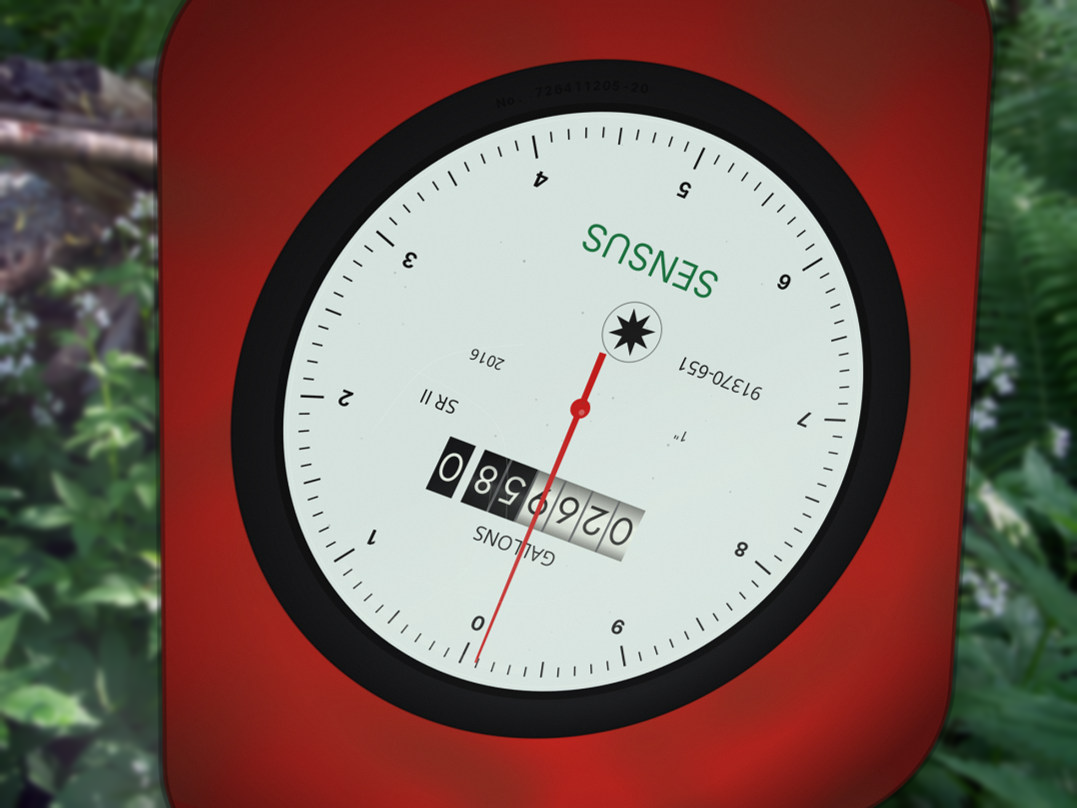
gal 269579.9
